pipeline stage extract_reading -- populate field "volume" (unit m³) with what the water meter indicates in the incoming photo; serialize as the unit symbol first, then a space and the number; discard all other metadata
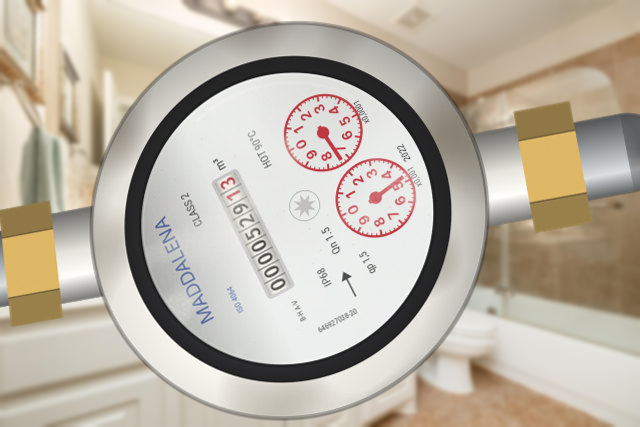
m³ 529.1347
